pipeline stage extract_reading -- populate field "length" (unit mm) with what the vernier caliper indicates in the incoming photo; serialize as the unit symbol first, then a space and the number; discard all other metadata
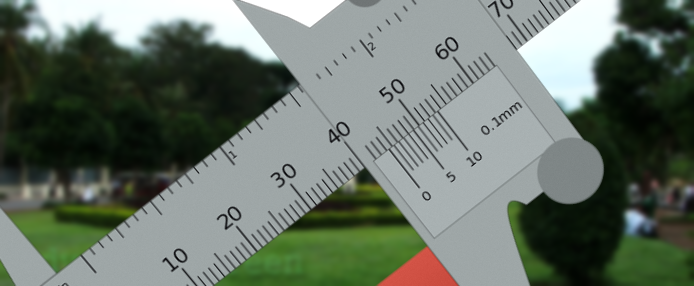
mm 44.4
